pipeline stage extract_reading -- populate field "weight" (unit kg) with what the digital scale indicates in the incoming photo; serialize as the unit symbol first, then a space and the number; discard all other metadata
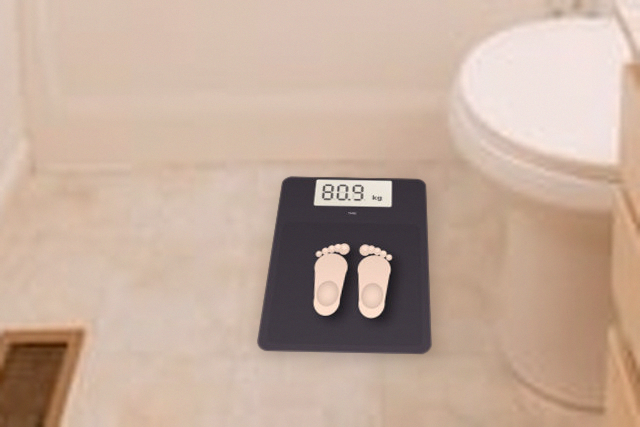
kg 80.9
